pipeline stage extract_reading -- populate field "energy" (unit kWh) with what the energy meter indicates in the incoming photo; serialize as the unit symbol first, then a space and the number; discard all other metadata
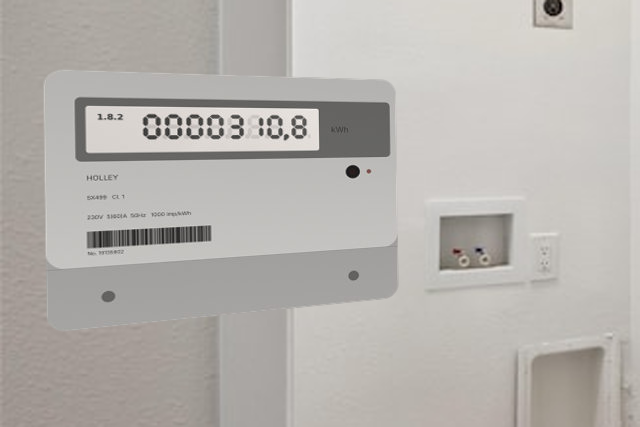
kWh 310.8
